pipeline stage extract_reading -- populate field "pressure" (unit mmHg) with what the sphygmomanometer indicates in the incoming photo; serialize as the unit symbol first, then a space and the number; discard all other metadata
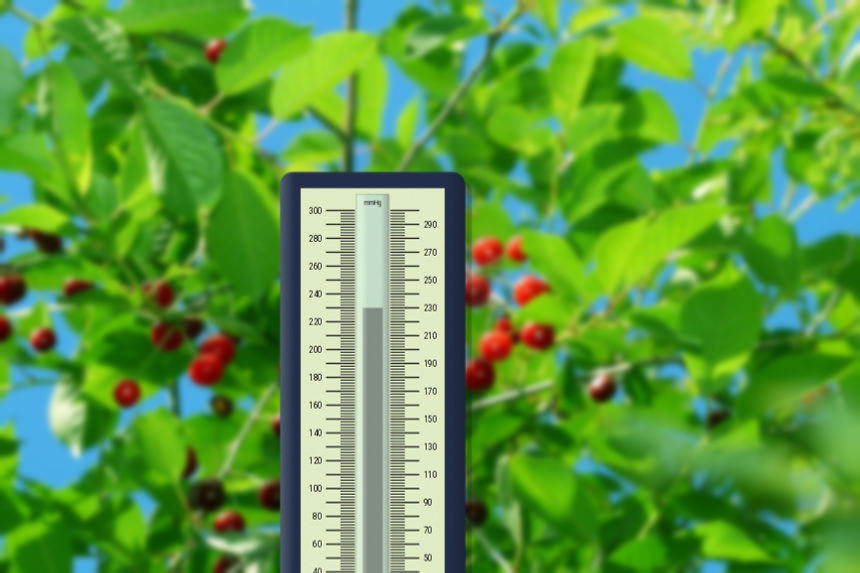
mmHg 230
